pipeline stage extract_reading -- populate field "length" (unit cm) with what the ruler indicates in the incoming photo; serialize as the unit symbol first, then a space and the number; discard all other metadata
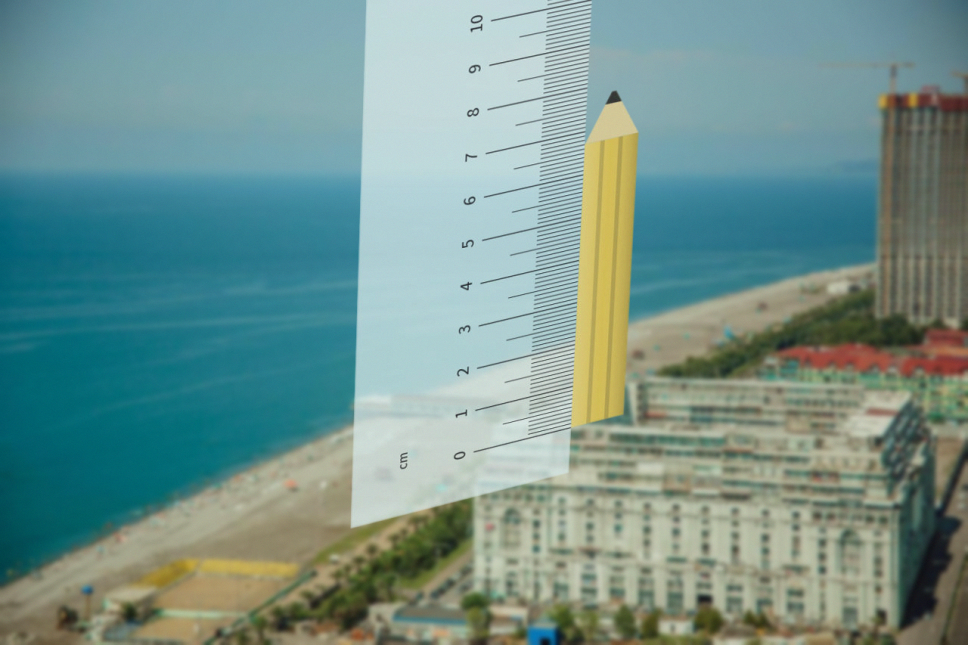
cm 7.8
